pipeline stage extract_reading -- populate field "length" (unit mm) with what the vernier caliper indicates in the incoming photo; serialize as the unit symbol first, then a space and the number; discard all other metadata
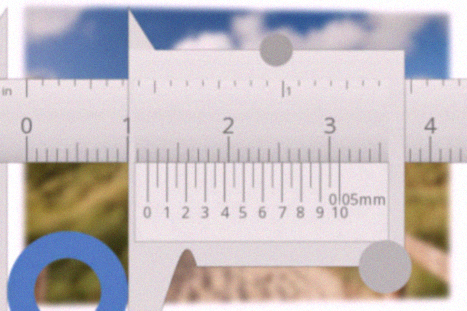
mm 12.0
